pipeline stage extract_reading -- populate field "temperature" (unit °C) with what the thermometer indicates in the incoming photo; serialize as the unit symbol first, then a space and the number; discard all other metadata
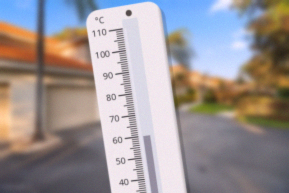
°C 60
